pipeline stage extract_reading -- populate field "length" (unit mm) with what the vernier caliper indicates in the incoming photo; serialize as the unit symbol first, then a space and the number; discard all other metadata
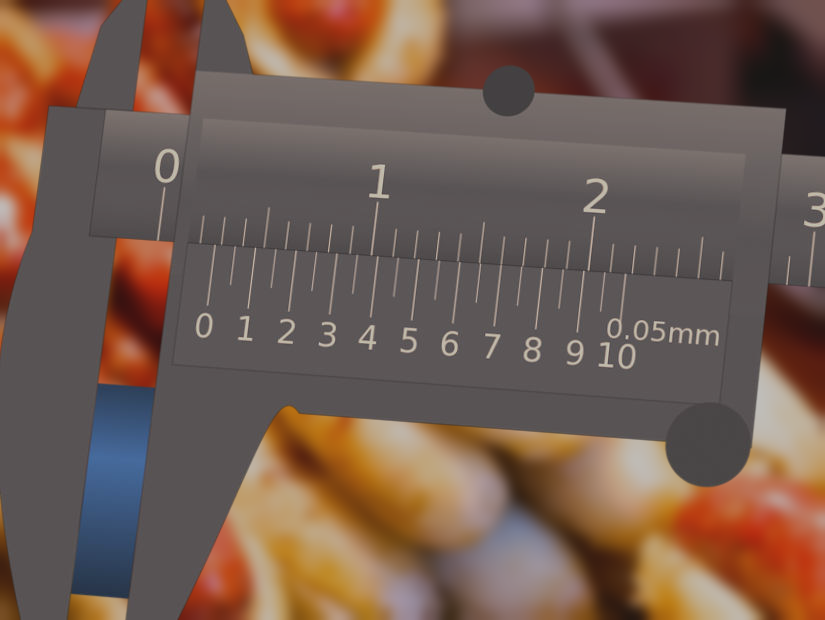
mm 2.7
